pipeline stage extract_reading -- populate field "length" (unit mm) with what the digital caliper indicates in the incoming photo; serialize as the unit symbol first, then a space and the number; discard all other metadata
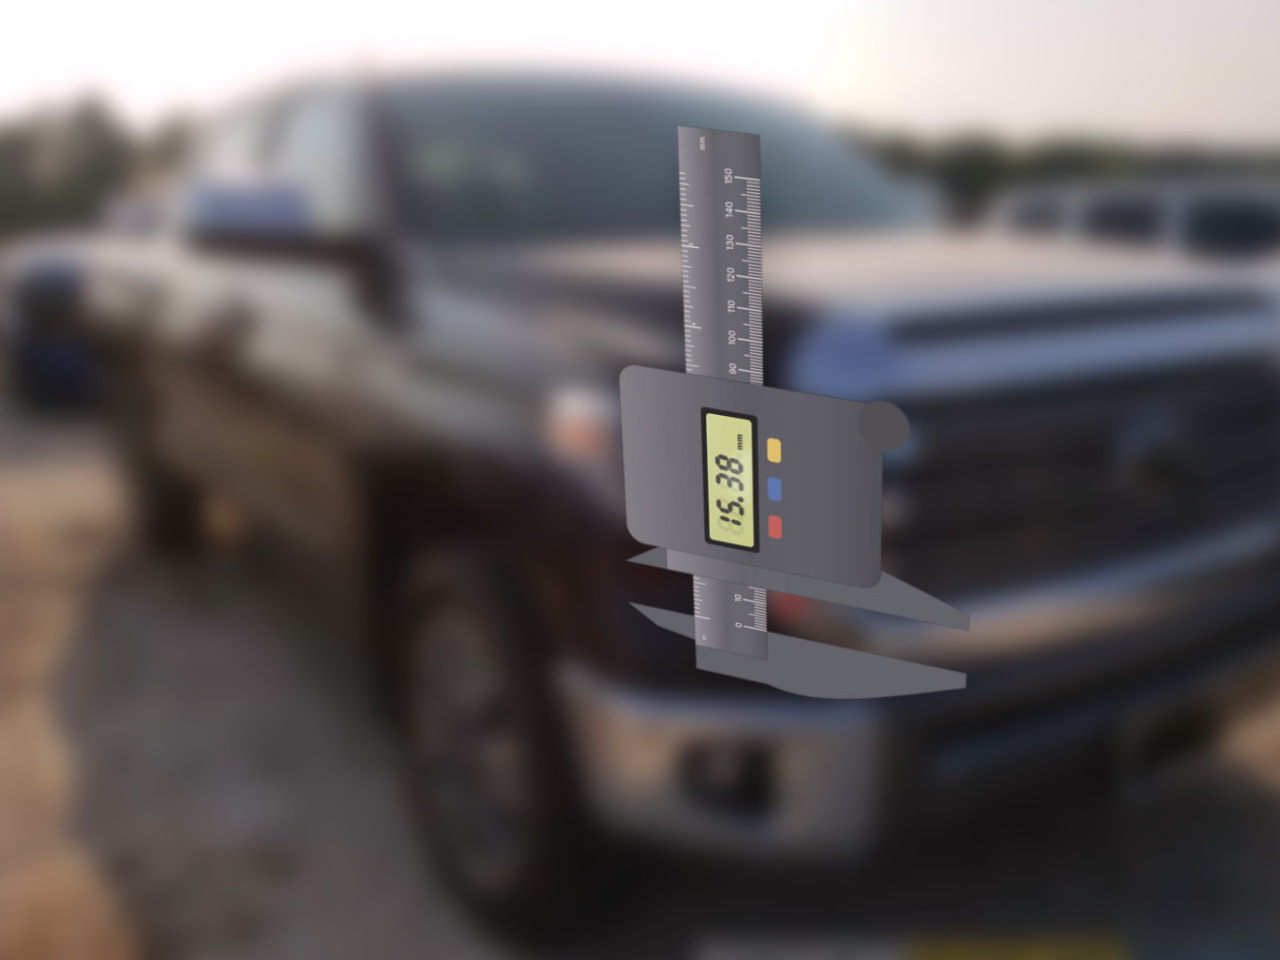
mm 15.38
